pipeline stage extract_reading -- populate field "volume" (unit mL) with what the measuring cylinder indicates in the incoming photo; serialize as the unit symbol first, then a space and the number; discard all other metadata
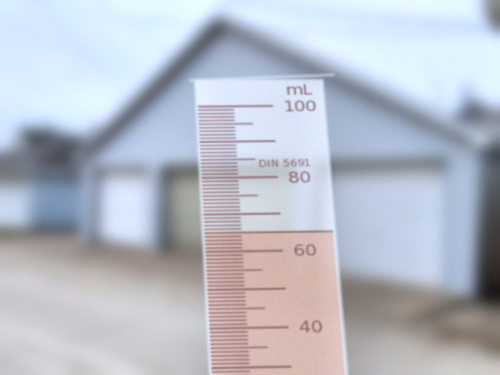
mL 65
